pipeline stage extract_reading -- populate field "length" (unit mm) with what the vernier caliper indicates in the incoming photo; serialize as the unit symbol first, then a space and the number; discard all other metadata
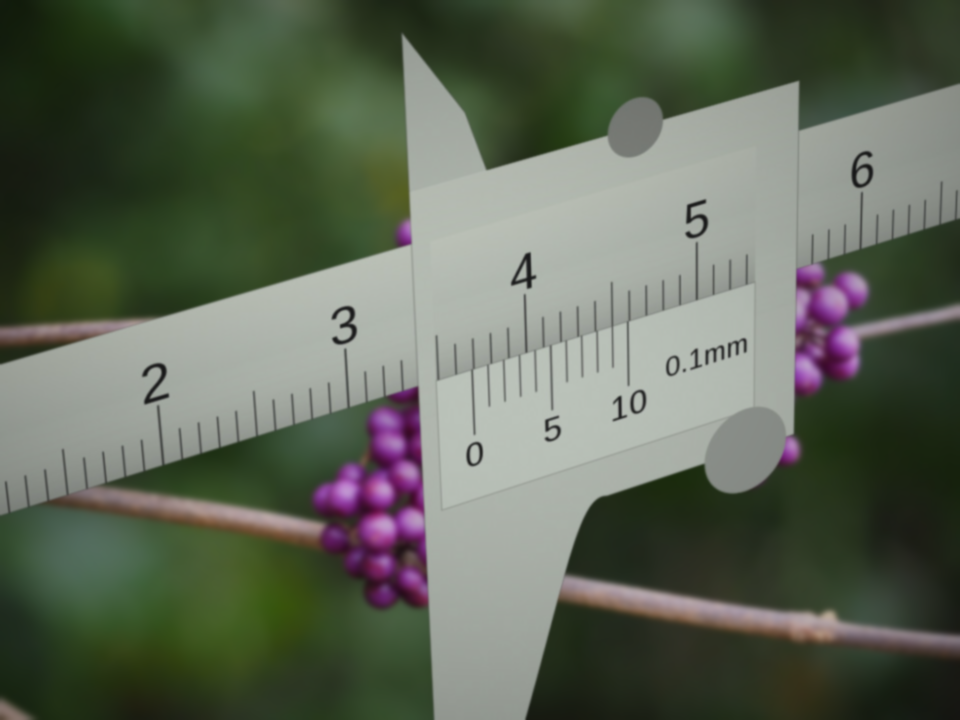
mm 36.9
